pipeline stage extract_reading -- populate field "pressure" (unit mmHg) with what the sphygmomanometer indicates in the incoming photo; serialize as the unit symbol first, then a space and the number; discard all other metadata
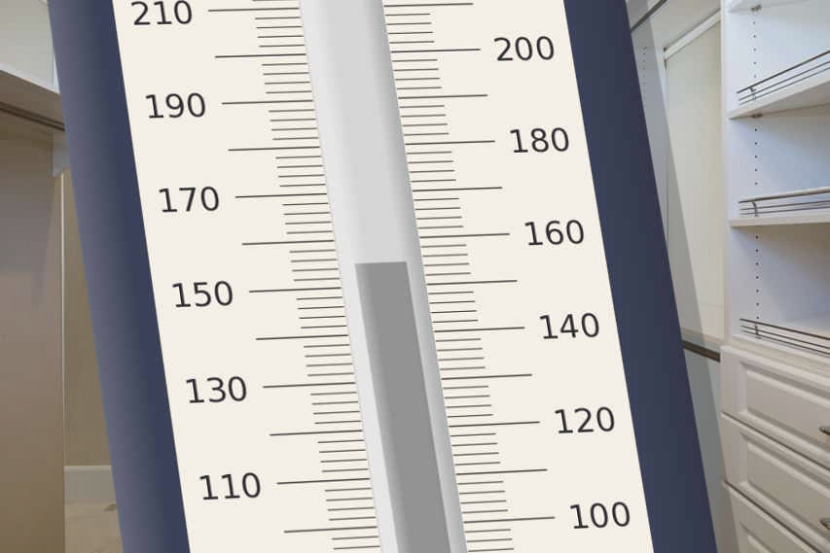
mmHg 155
